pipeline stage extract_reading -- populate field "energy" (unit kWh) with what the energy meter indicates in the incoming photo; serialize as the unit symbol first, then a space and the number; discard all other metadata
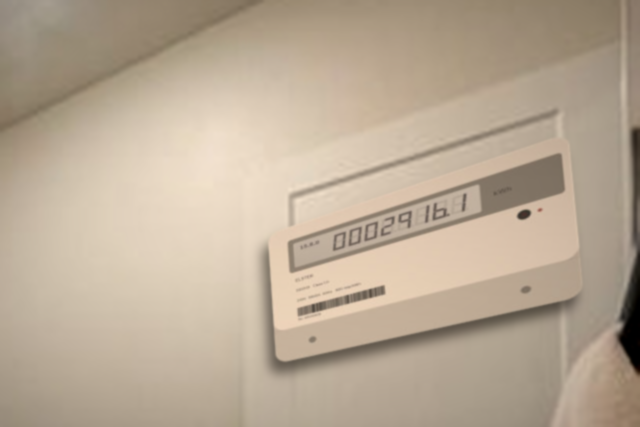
kWh 2916.1
